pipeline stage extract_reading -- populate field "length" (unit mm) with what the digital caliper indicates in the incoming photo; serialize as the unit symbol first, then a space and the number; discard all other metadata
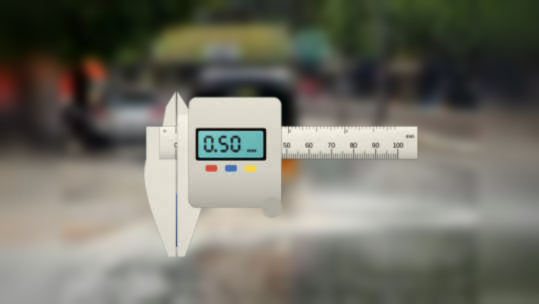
mm 0.50
